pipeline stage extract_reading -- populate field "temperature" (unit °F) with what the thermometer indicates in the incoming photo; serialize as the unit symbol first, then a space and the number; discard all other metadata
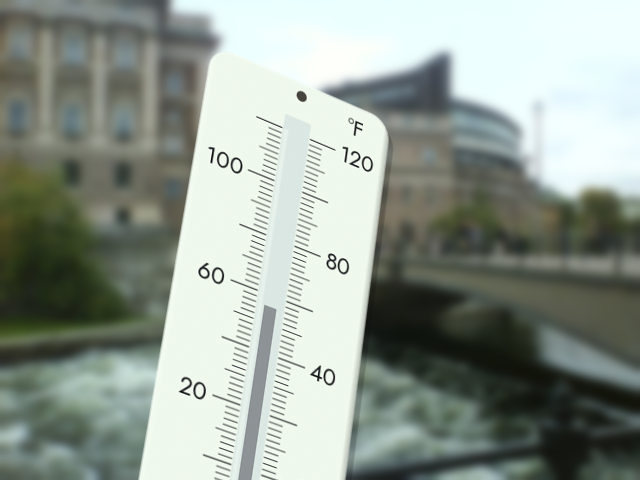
°F 56
